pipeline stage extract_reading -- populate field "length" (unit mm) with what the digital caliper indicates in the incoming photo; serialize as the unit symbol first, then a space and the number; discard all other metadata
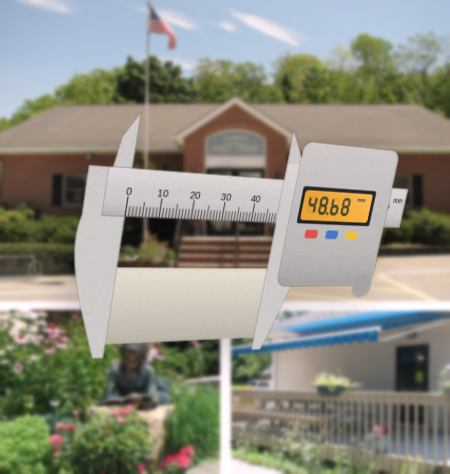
mm 48.68
